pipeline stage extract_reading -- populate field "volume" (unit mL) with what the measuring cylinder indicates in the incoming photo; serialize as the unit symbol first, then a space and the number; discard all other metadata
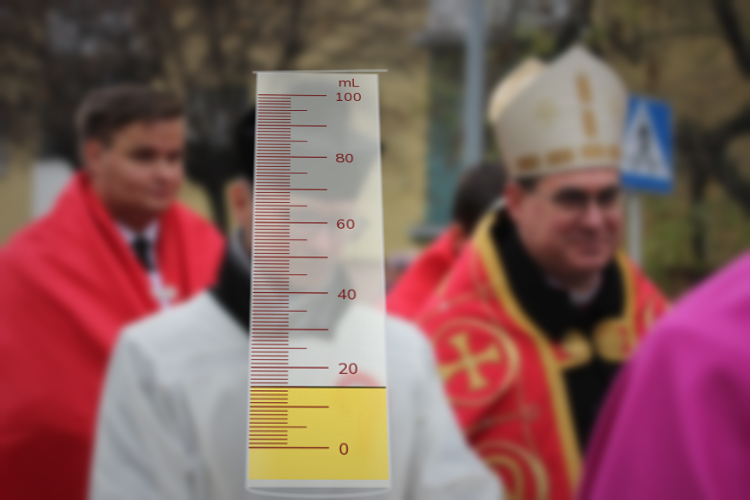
mL 15
